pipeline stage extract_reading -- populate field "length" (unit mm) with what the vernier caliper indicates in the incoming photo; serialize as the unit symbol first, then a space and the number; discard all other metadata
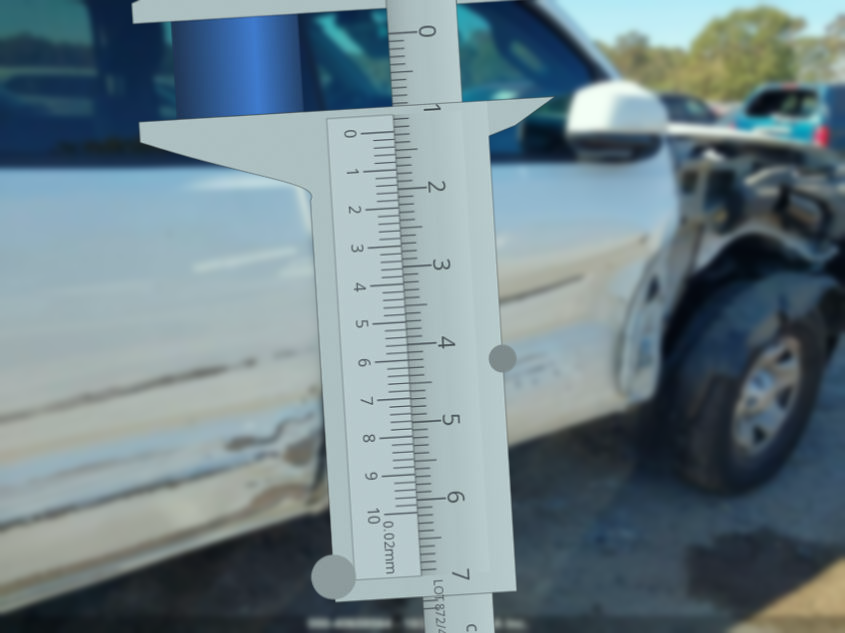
mm 12.6
